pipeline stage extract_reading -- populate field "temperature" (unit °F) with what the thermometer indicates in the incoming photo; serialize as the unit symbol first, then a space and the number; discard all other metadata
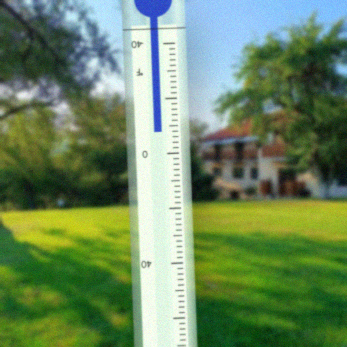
°F -8
